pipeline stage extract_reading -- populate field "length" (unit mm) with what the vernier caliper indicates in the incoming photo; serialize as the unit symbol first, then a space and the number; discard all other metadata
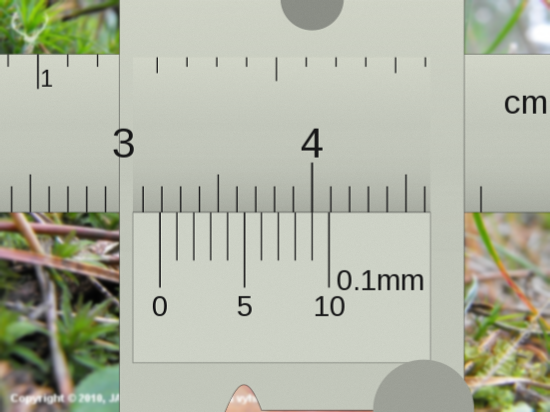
mm 31.9
